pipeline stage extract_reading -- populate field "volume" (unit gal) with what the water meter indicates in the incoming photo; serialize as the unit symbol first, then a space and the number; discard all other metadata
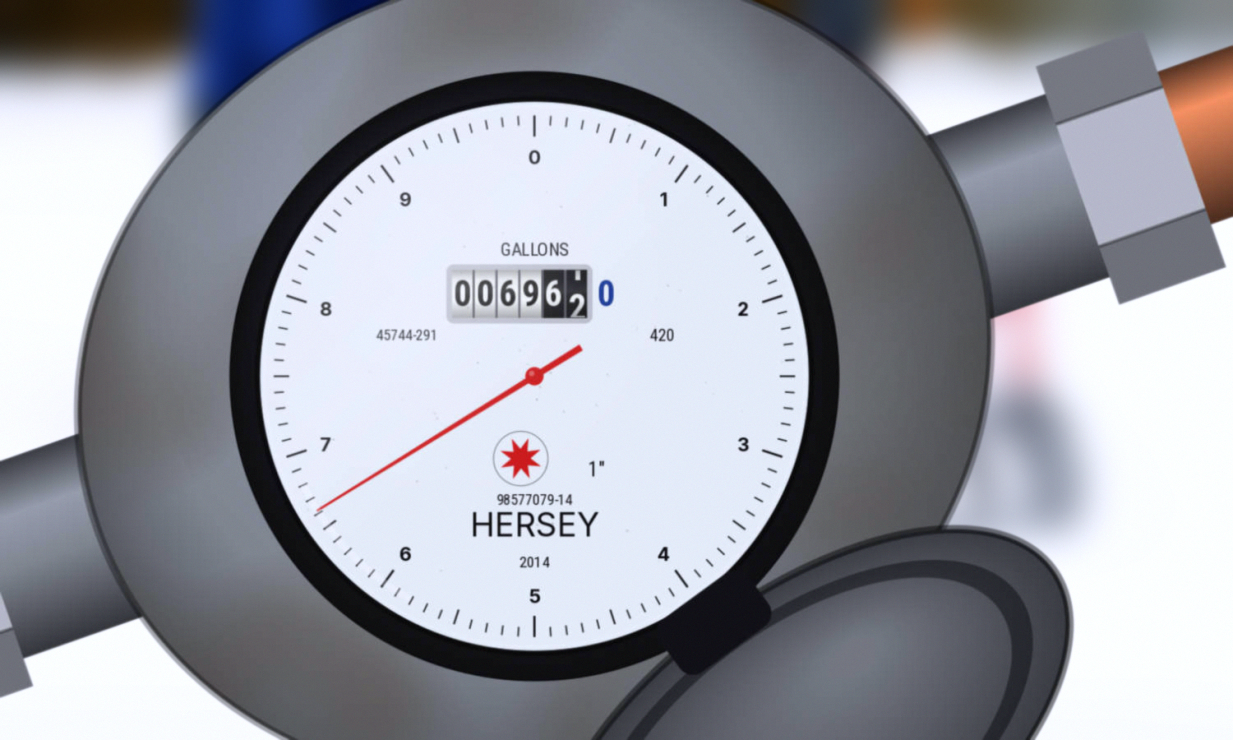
gal 69616.6
